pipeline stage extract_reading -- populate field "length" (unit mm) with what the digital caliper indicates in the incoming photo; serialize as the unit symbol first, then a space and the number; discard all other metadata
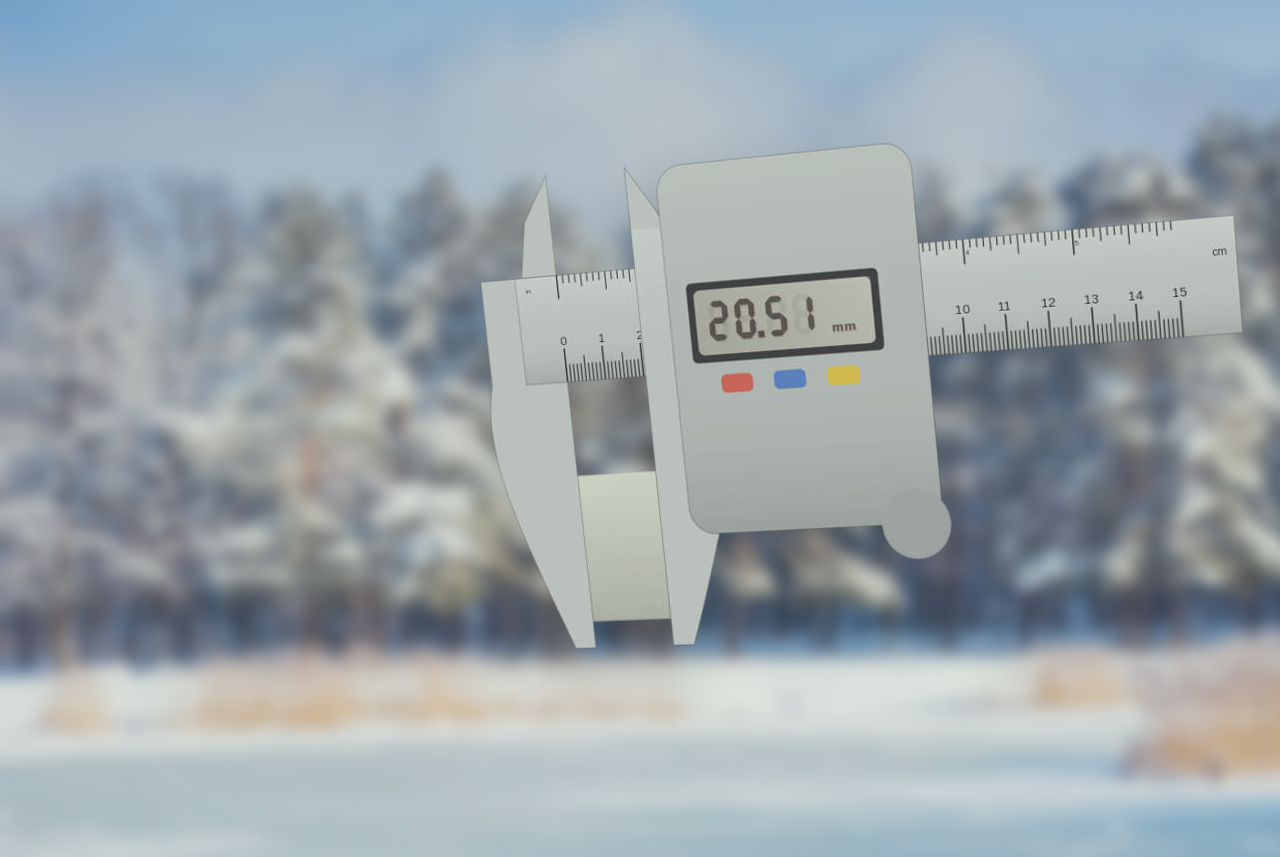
mm 20.51
